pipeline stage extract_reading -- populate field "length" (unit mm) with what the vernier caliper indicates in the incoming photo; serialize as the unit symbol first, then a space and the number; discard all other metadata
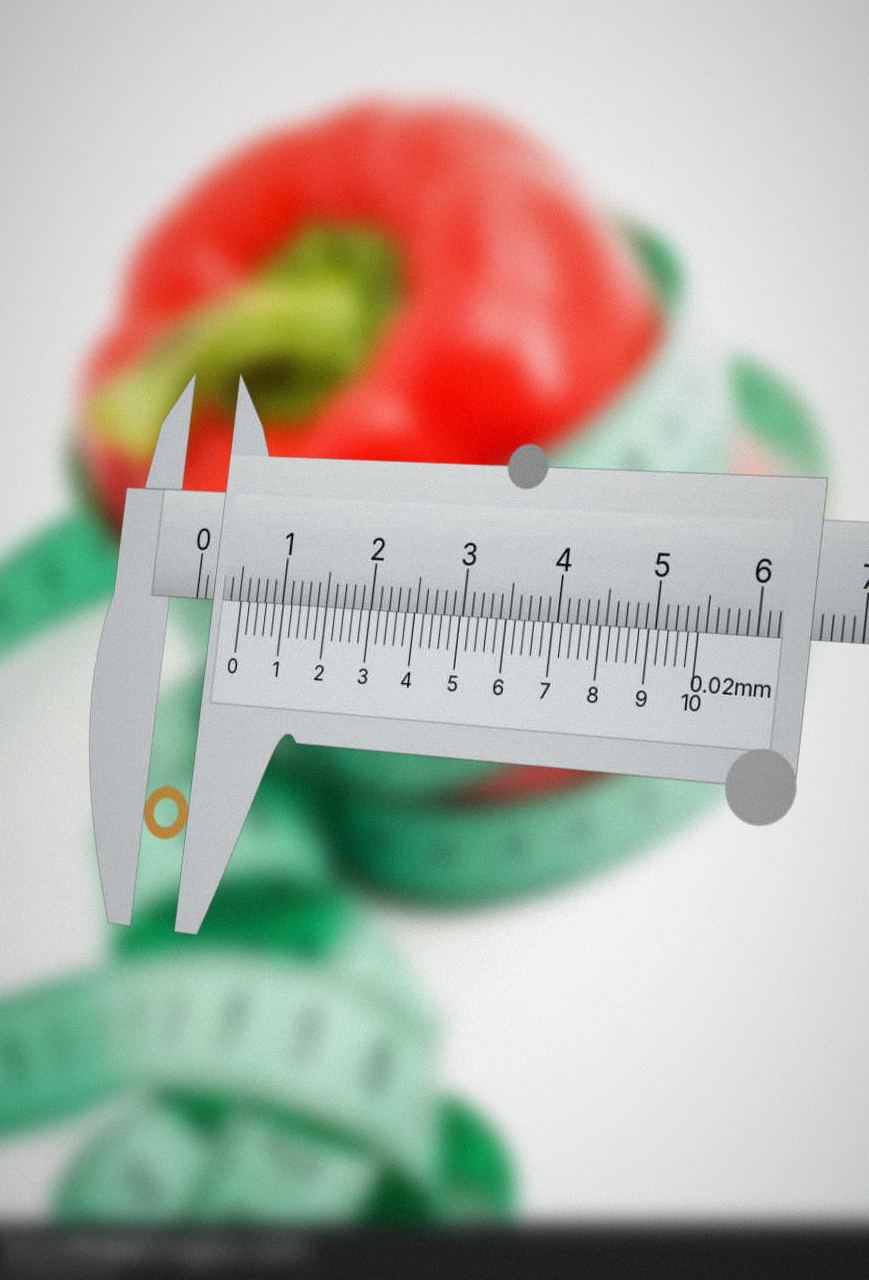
mm 5.2
